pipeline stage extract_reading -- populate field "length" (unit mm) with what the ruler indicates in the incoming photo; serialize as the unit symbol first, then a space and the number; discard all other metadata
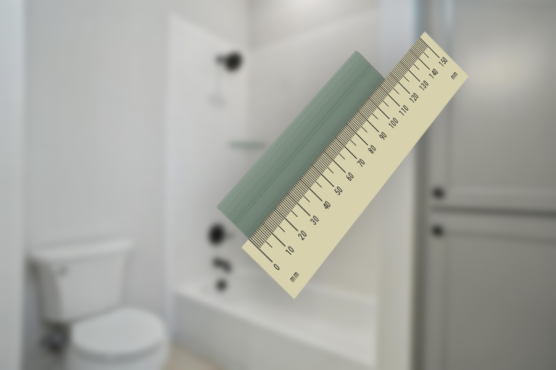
mm 115
